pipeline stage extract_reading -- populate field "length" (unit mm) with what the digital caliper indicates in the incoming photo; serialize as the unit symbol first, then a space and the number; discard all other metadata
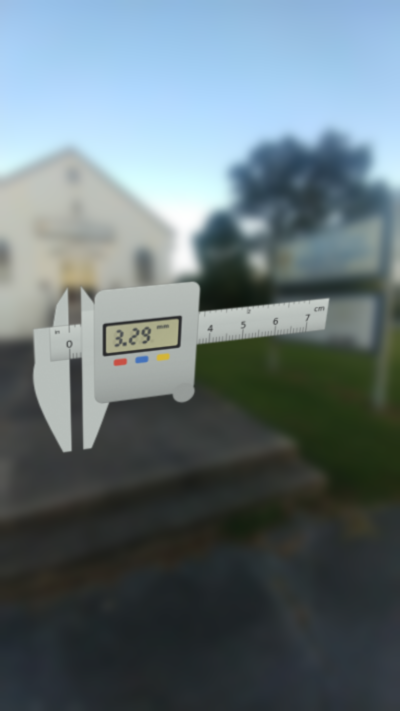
mm 3.29
